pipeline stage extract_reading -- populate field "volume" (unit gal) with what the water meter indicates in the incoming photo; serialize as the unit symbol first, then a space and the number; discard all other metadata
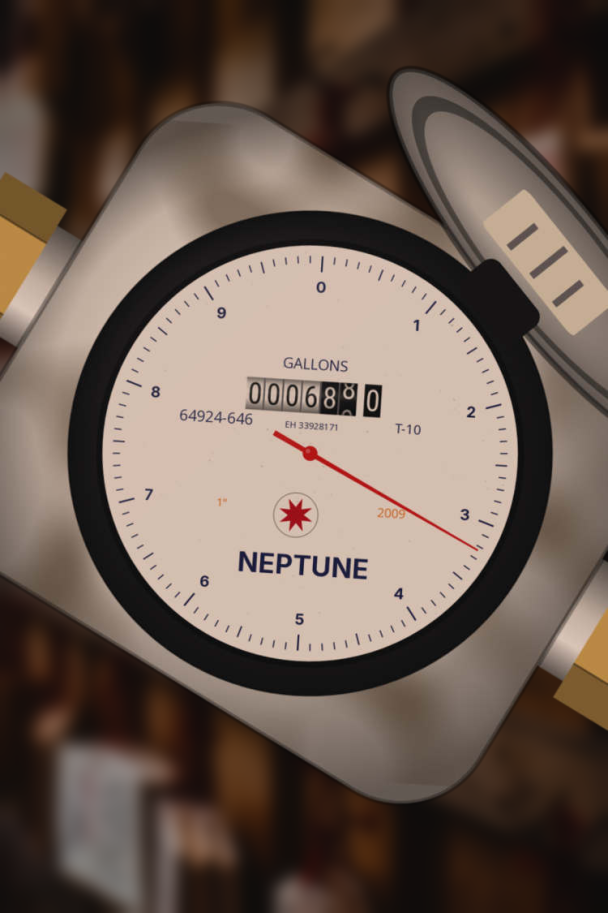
gal 6883.2
